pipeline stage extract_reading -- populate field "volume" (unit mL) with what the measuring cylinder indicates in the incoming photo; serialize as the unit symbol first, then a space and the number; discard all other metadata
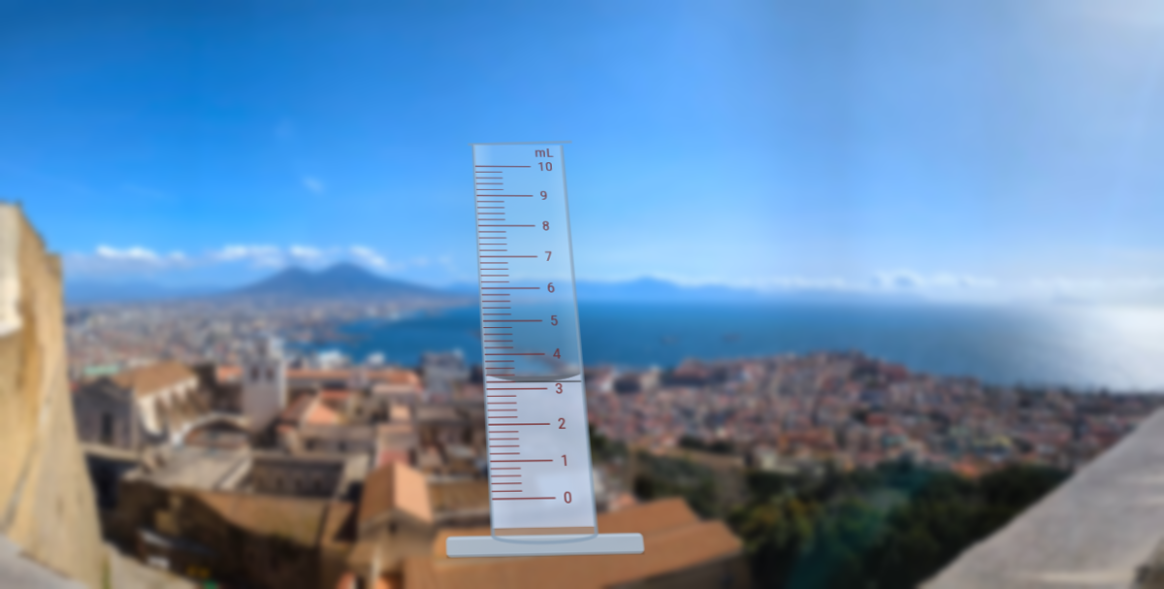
mL 3.2
